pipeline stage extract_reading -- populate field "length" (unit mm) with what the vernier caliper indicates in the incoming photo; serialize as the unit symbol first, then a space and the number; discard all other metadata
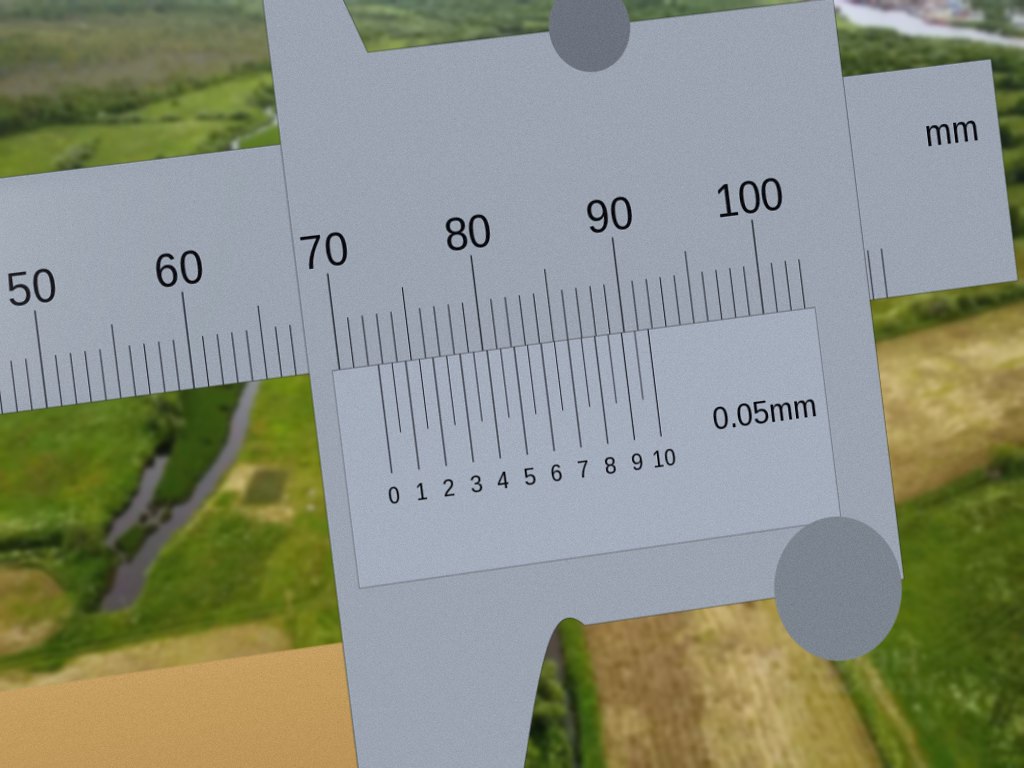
mm 72.7
